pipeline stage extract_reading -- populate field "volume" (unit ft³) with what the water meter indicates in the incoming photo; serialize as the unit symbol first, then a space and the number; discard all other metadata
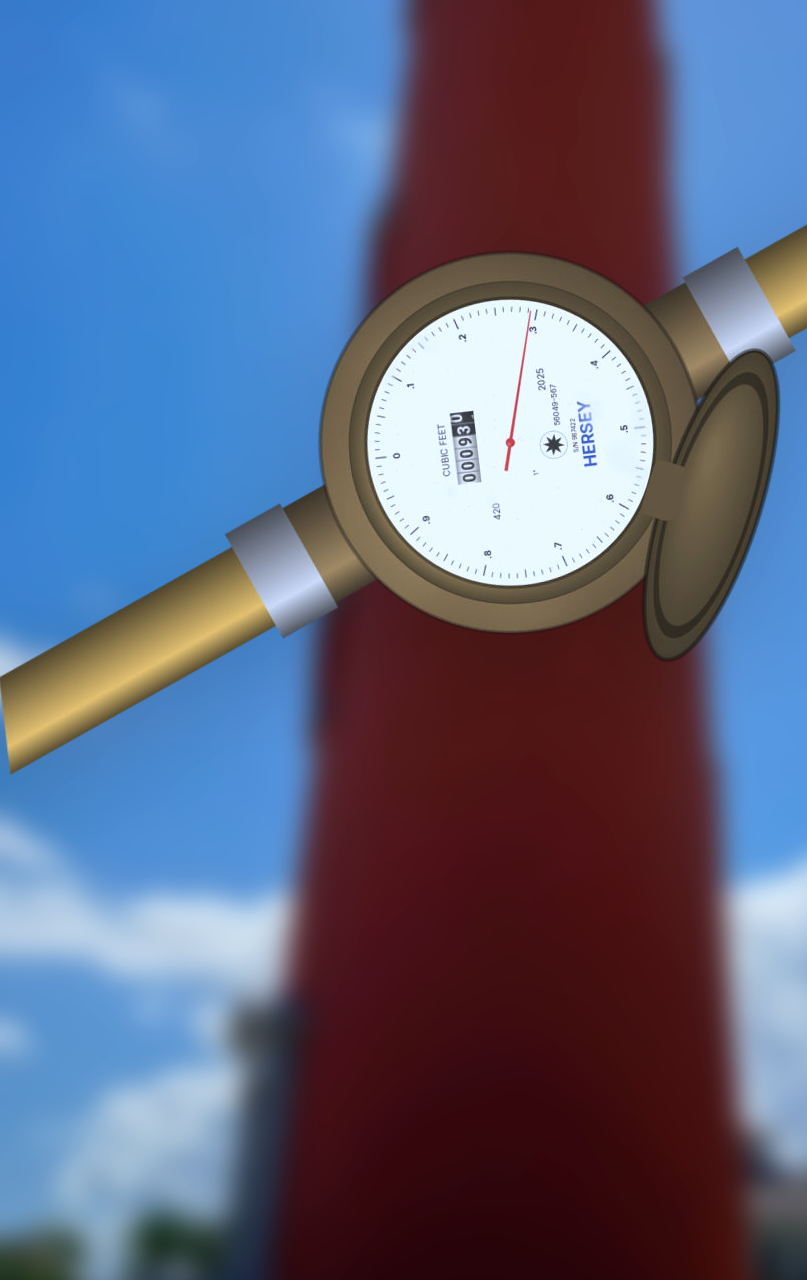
ft³ 930.29
